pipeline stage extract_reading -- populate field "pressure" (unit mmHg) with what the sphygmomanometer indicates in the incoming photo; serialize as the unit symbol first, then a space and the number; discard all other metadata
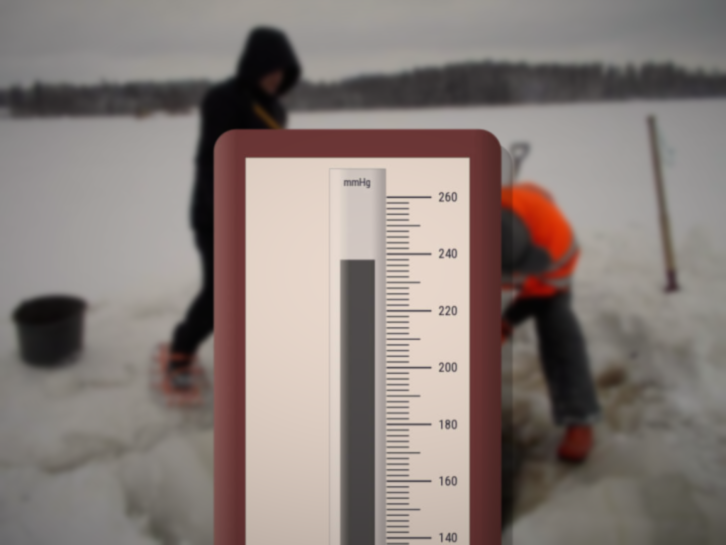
mmHg 238
